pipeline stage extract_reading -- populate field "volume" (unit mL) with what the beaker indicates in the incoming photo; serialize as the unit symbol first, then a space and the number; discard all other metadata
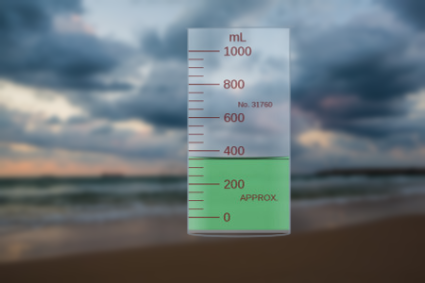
mL 350
